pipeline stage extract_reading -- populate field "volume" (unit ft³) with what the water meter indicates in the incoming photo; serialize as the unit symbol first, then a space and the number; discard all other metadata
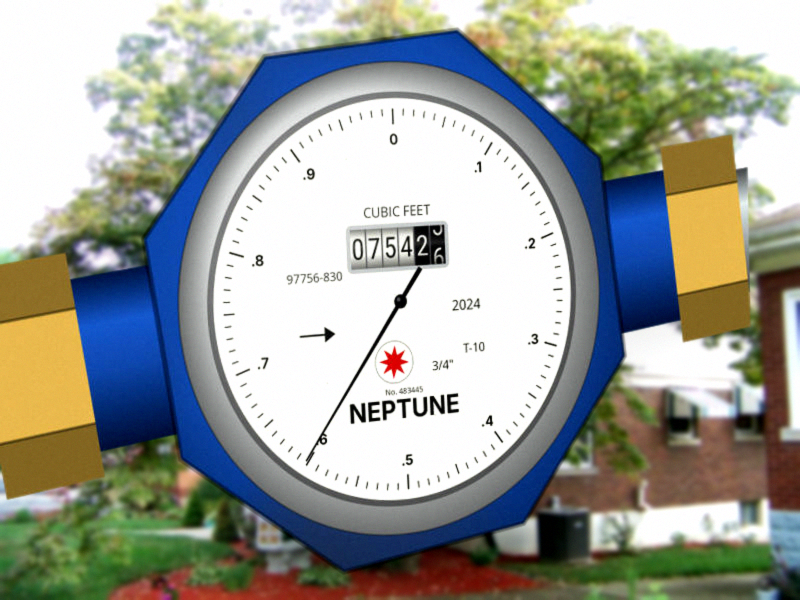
ft³ 75425.60
